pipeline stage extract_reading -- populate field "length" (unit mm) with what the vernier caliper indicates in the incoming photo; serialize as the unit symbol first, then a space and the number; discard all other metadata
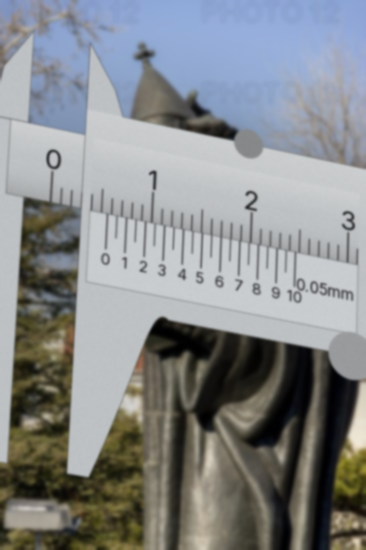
mm 5.6
